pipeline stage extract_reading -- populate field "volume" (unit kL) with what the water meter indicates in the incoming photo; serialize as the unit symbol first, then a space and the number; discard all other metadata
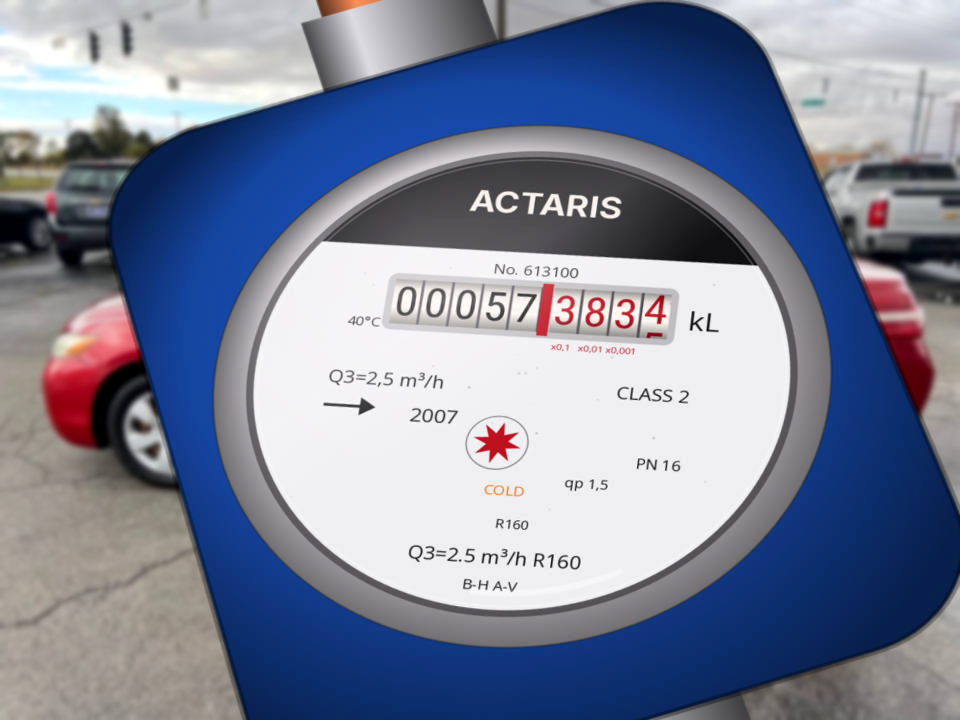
kL 57.3834
